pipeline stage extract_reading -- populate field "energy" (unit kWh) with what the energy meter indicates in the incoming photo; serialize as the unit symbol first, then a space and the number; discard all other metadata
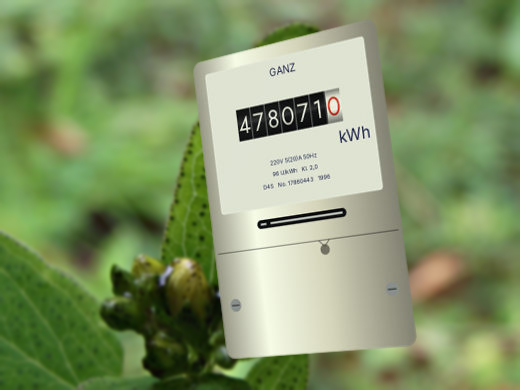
kWh 478071.0
